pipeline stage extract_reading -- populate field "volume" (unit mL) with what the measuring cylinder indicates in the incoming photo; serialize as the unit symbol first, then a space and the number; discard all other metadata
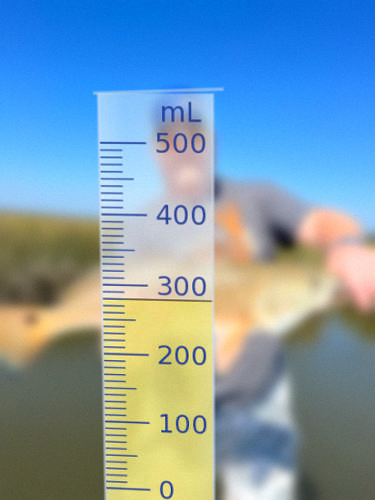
mL 280
